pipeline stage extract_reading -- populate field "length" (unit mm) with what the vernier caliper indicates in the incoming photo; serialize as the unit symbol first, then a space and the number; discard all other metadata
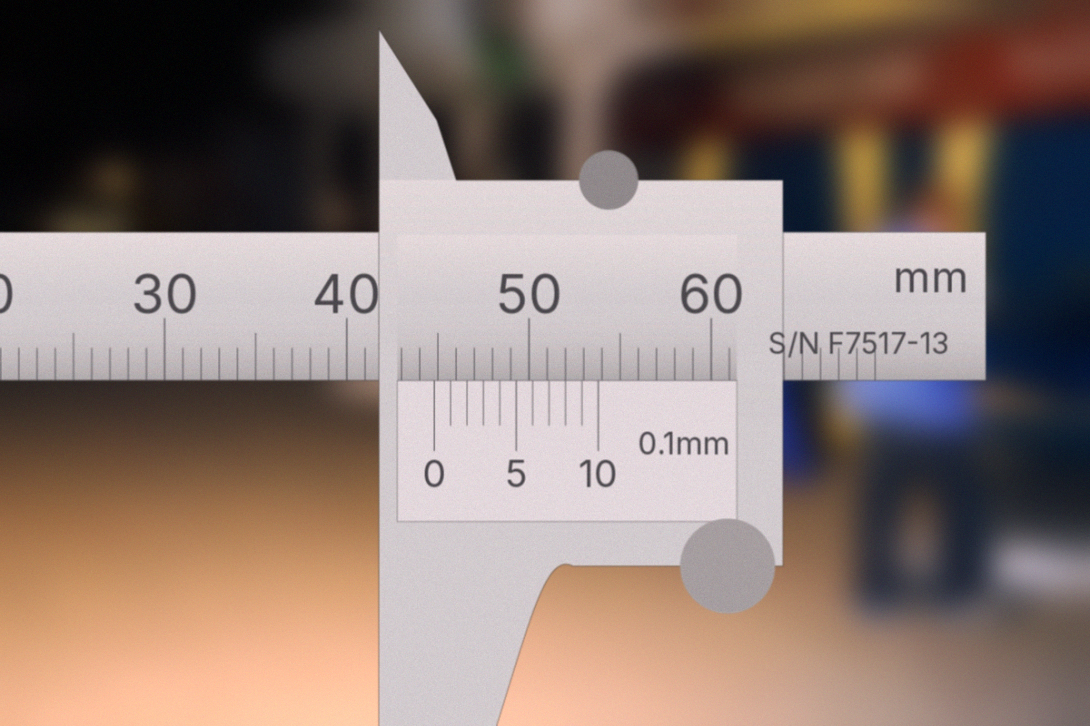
mm 44.8
